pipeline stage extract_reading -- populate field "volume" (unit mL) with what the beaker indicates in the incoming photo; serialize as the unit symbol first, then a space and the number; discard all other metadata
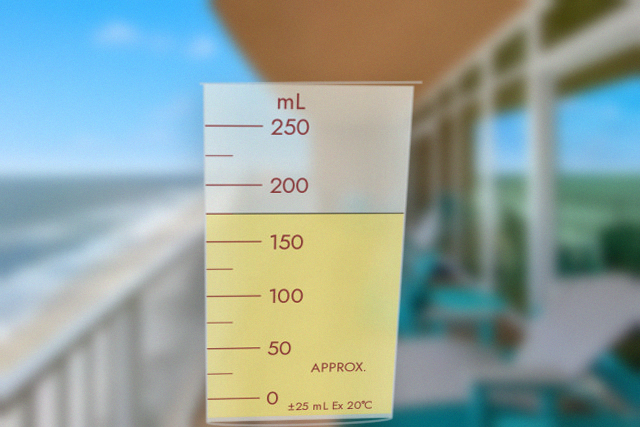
mL 175
